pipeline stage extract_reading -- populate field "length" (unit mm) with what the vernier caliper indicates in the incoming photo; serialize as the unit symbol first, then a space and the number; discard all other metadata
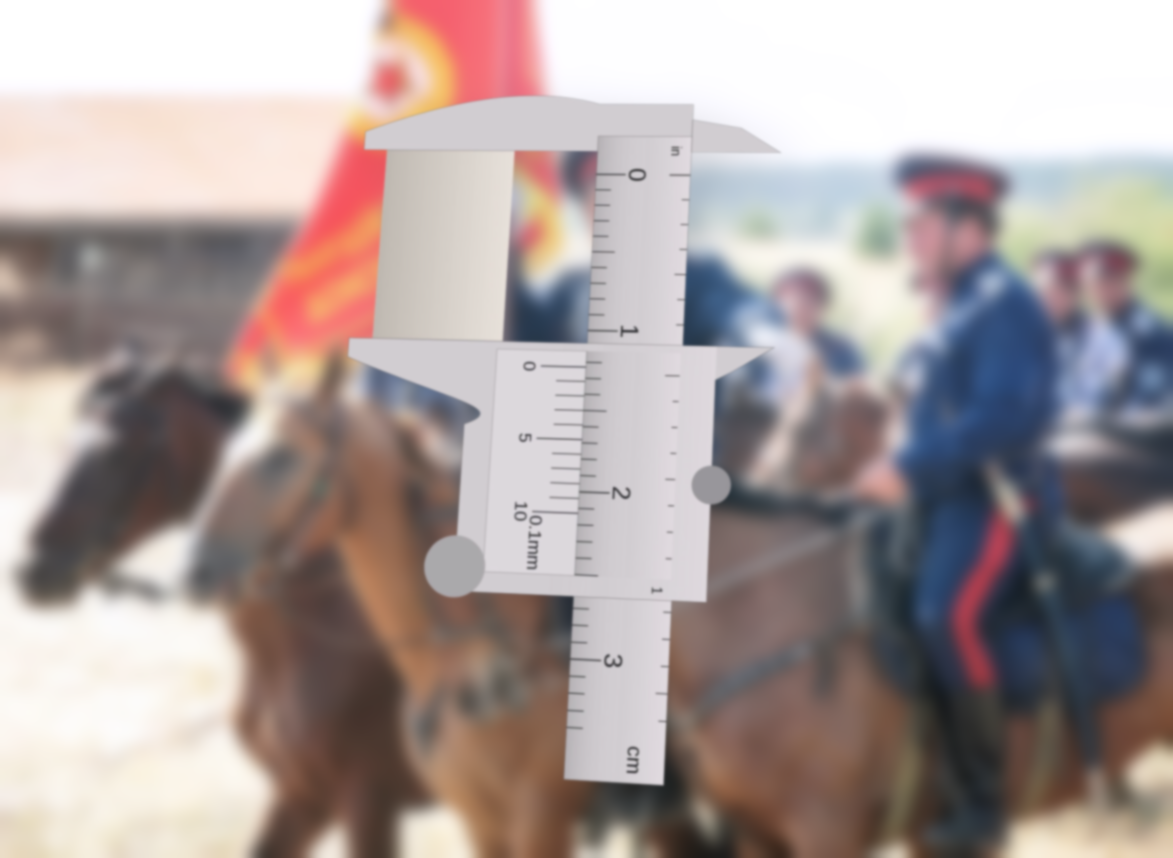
mm 12.3
